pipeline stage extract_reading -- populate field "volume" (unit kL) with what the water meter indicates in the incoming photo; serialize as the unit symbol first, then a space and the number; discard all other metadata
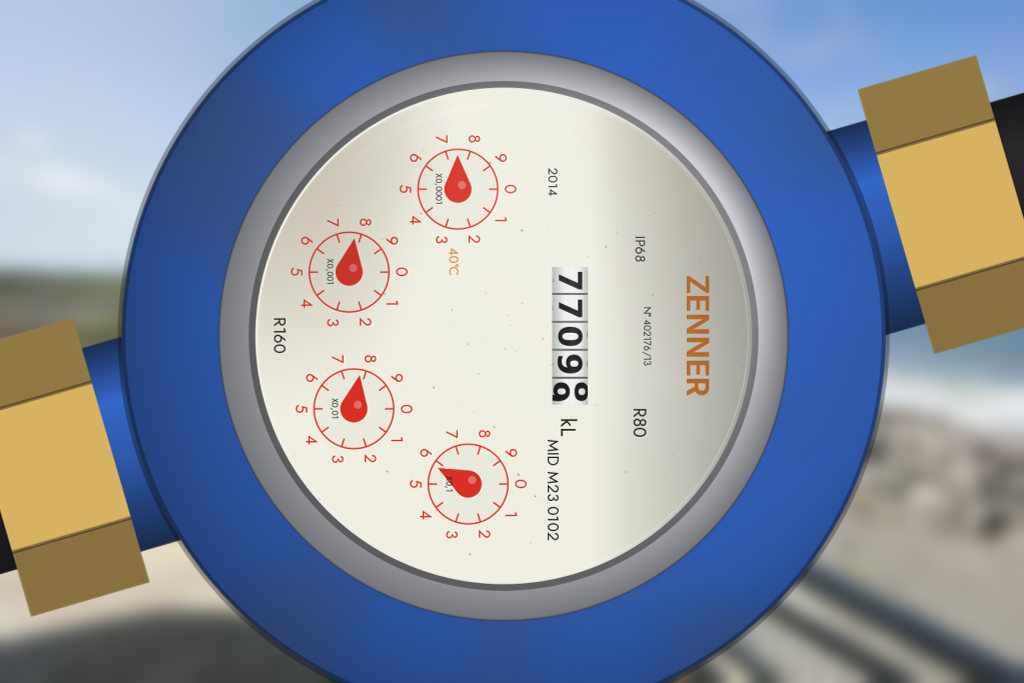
kL 77098.5777
